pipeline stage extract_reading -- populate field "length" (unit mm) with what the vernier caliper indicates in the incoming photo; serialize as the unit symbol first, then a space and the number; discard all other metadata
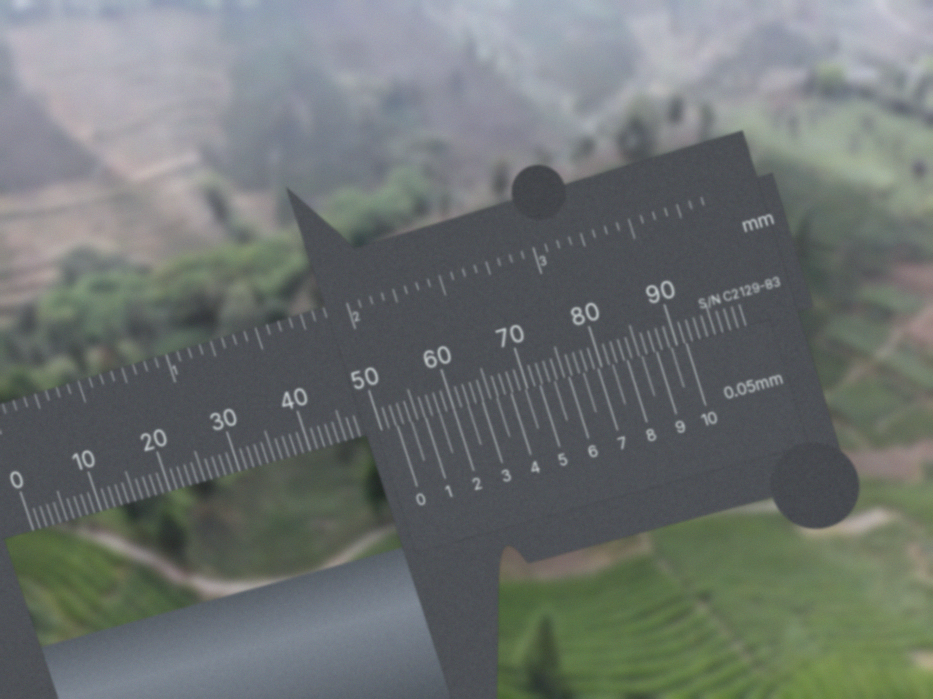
mm 52.2
